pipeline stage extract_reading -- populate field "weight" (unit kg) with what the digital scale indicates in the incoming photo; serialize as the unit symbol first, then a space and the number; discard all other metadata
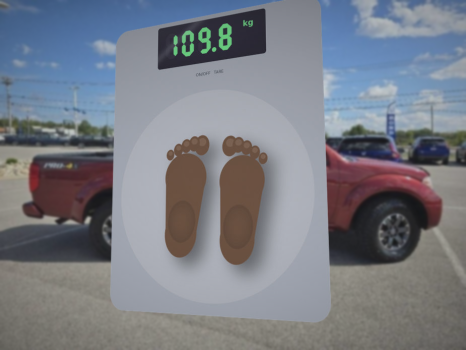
kg 109.8
